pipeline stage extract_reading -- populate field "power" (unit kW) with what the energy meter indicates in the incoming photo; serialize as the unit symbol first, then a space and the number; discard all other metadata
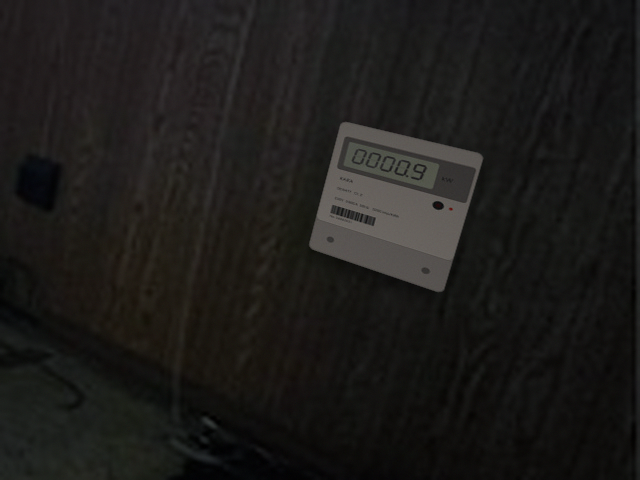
kW 0.9
